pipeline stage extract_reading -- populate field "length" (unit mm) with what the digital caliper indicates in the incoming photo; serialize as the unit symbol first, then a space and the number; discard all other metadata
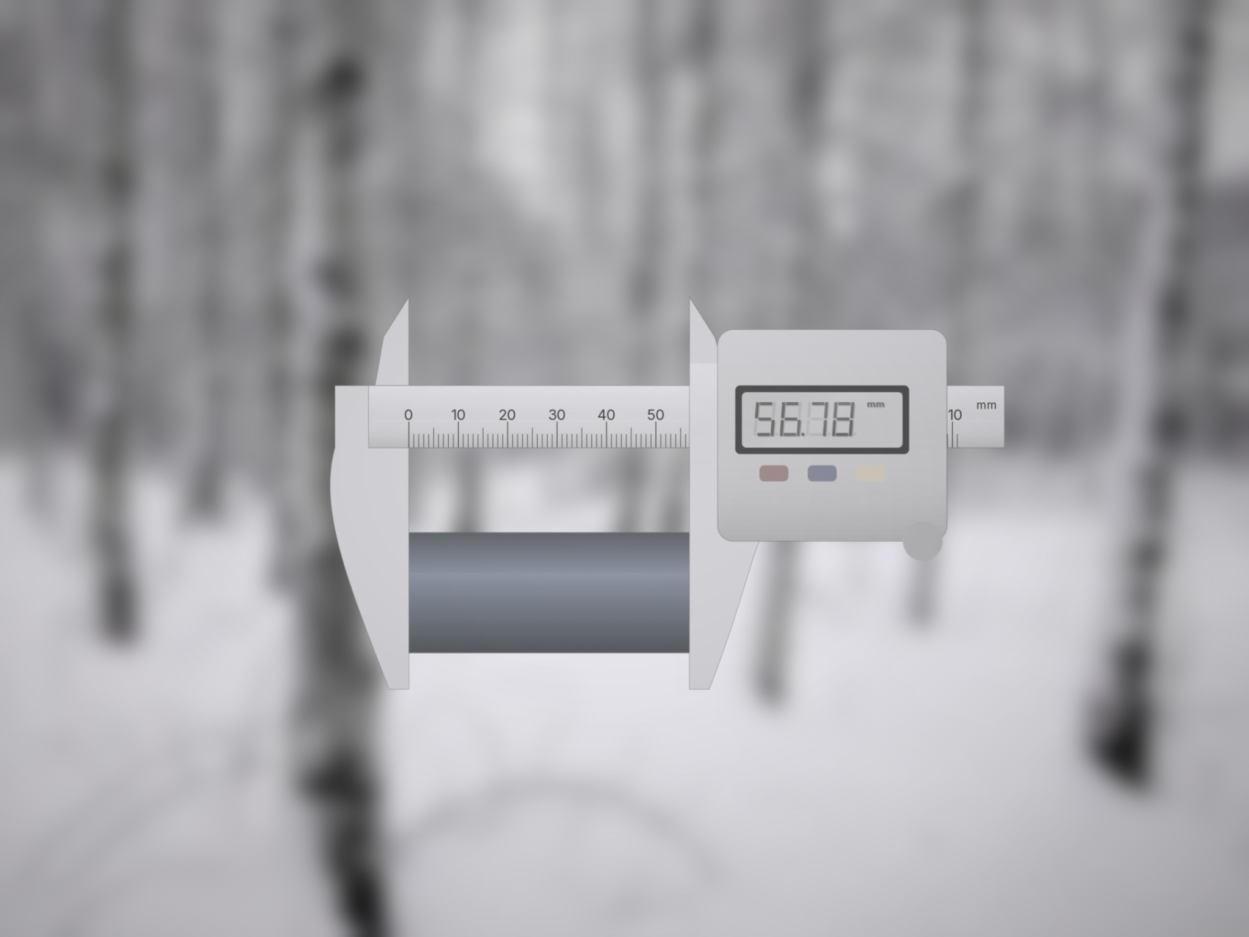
mm 56.78
